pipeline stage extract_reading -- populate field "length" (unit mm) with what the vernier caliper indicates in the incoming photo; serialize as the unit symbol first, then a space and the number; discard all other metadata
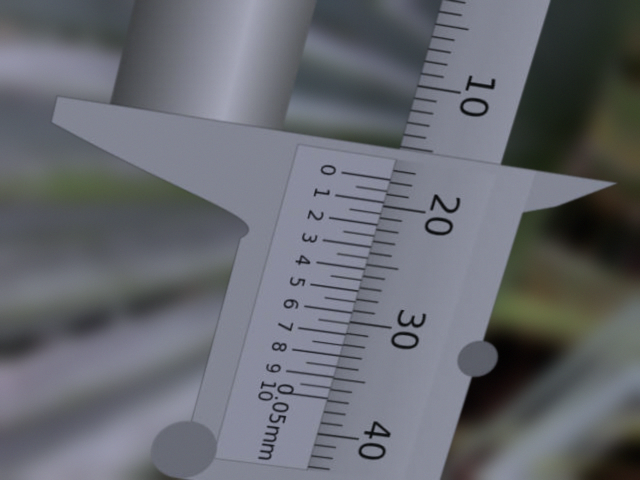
mm 17.8
